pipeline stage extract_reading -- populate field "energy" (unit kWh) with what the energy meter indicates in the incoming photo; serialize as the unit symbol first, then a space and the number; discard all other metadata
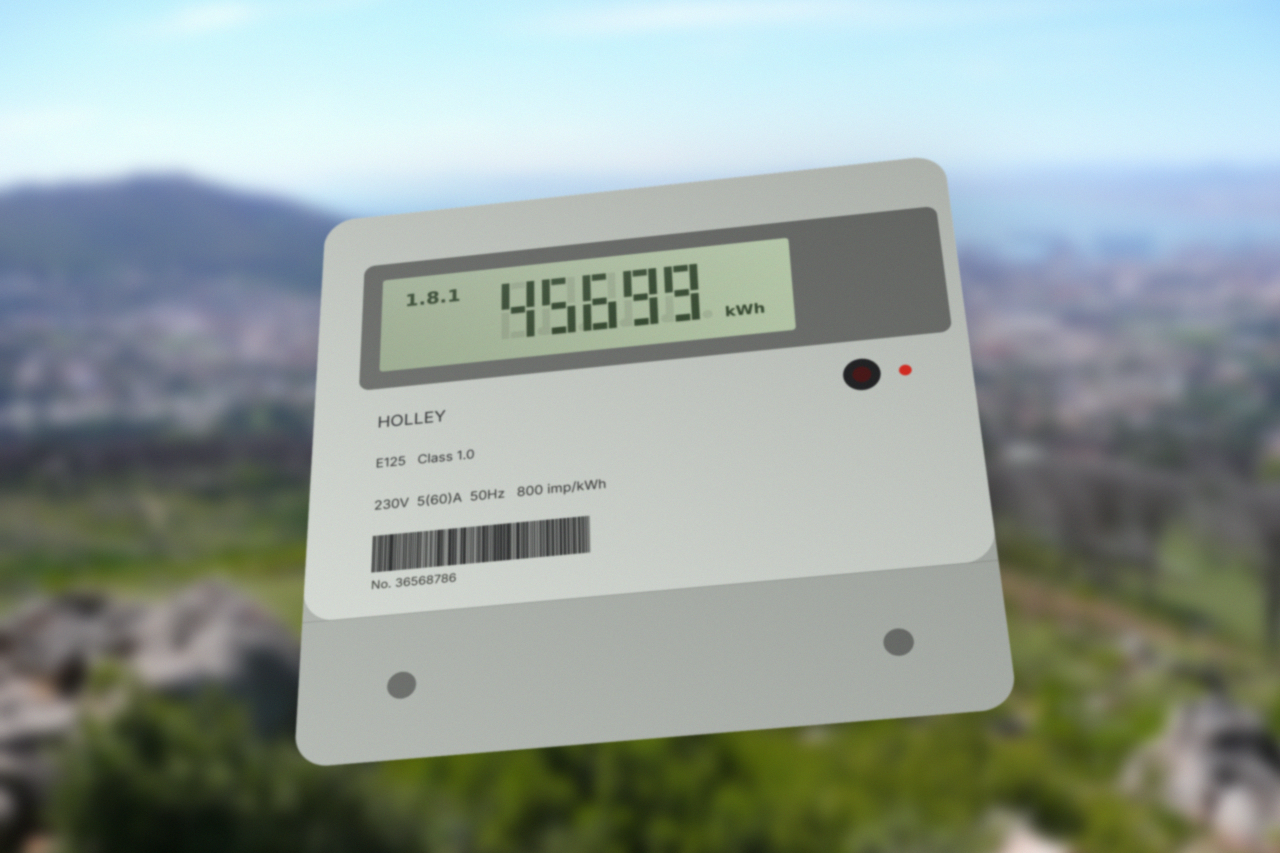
kWh 45699
